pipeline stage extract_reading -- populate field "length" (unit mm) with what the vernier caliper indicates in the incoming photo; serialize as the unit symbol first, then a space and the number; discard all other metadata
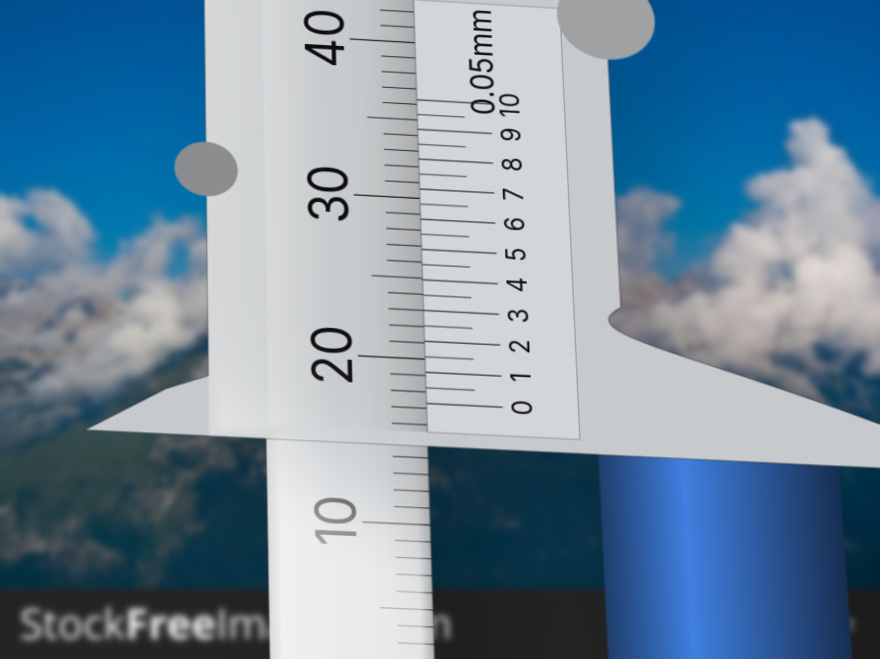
mm 17.3
